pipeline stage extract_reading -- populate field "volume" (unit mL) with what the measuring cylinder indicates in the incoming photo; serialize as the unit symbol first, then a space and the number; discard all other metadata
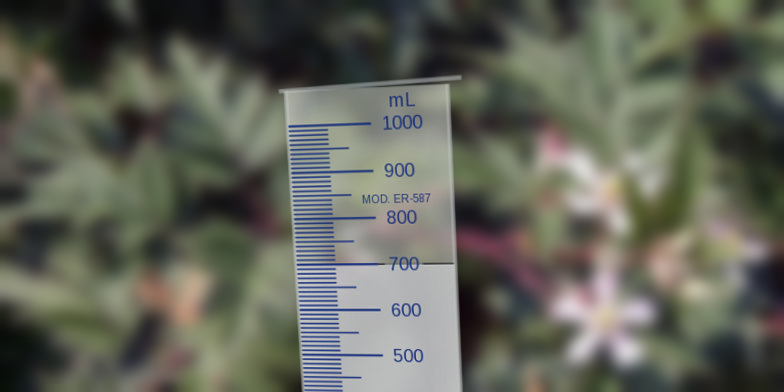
mL 700
